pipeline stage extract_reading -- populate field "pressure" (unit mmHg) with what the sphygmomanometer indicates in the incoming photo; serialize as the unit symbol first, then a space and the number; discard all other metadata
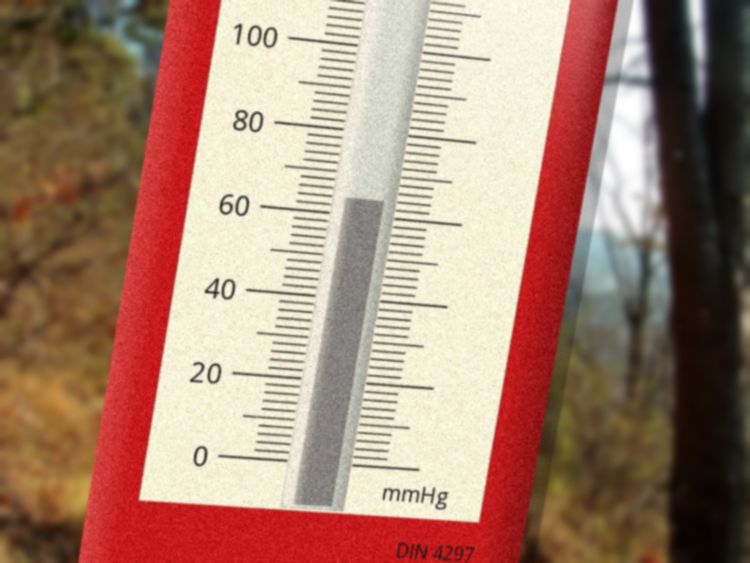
mmHg 64
